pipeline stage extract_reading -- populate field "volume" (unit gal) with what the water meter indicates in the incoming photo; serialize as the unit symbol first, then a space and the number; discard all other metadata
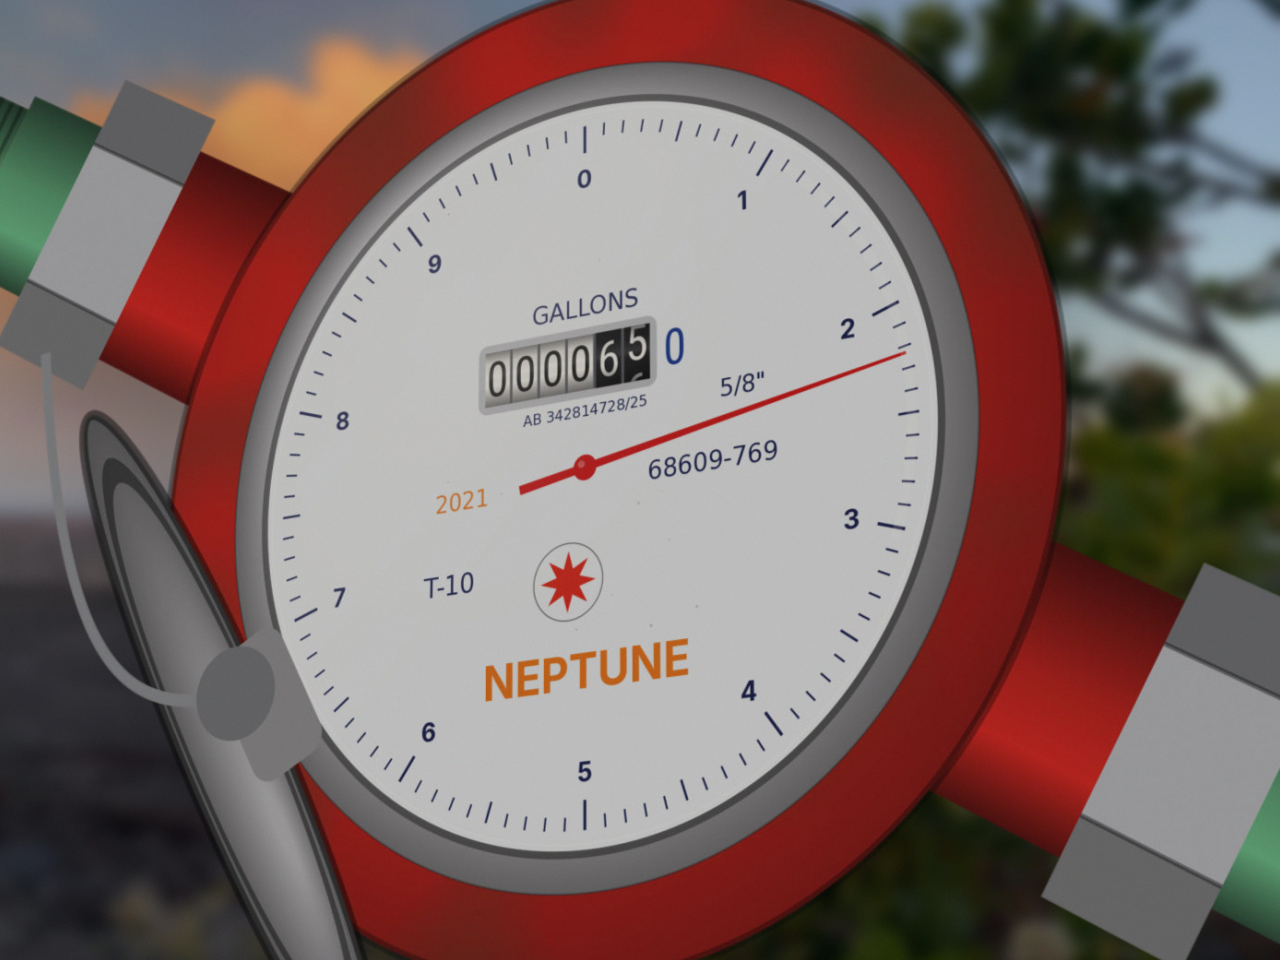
gal 652.2
